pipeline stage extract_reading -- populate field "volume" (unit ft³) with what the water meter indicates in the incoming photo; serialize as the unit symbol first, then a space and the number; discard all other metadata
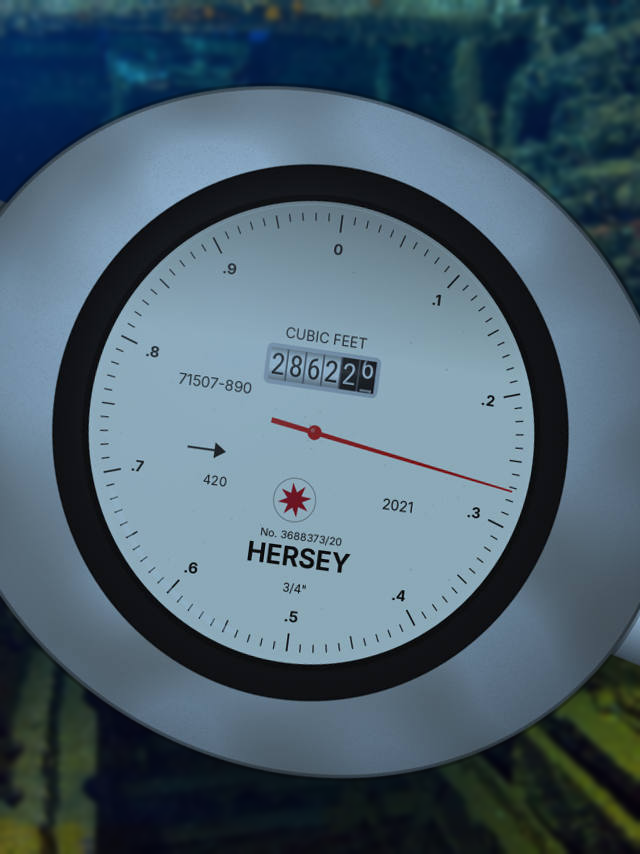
ft³ 286226.27
